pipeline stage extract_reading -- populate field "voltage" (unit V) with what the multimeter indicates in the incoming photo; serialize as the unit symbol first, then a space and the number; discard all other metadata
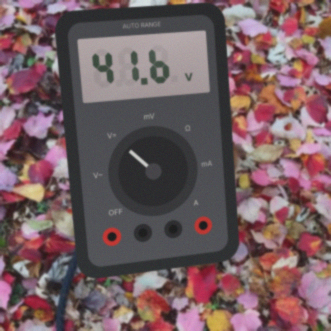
V 41.6
